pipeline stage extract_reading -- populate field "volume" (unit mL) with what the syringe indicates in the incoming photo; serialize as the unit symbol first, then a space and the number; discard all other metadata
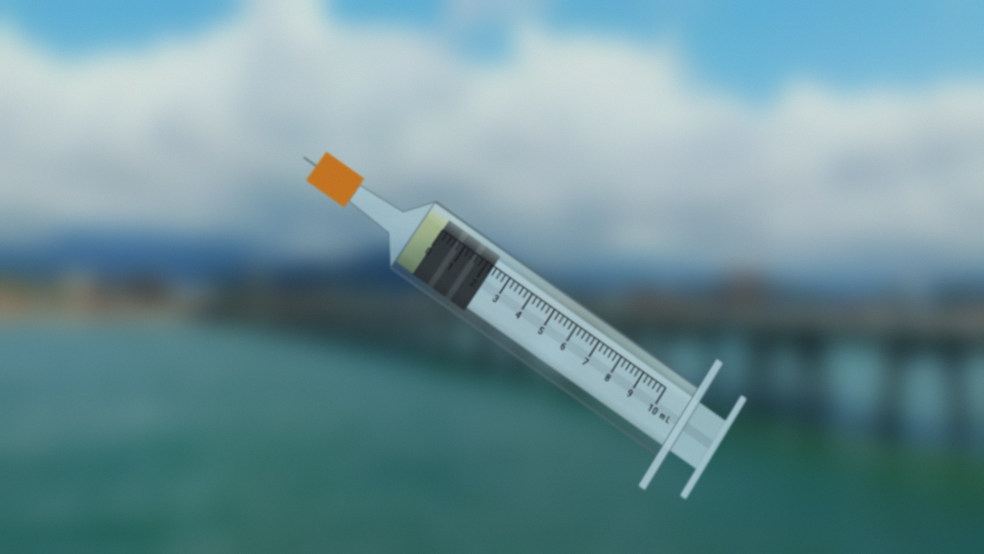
mL 0
